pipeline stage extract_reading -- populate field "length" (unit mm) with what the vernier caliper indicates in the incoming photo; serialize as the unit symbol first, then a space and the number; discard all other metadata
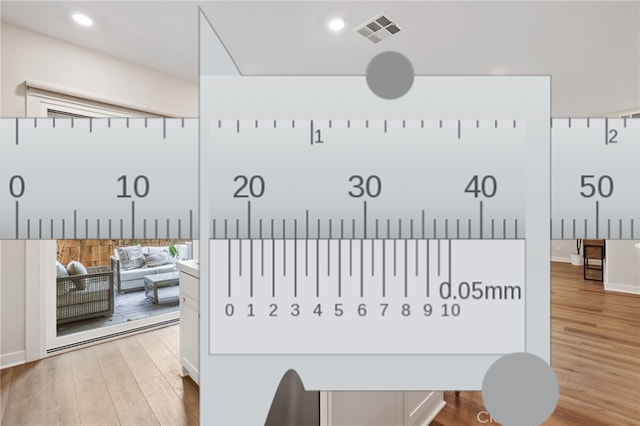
mm 18.3
